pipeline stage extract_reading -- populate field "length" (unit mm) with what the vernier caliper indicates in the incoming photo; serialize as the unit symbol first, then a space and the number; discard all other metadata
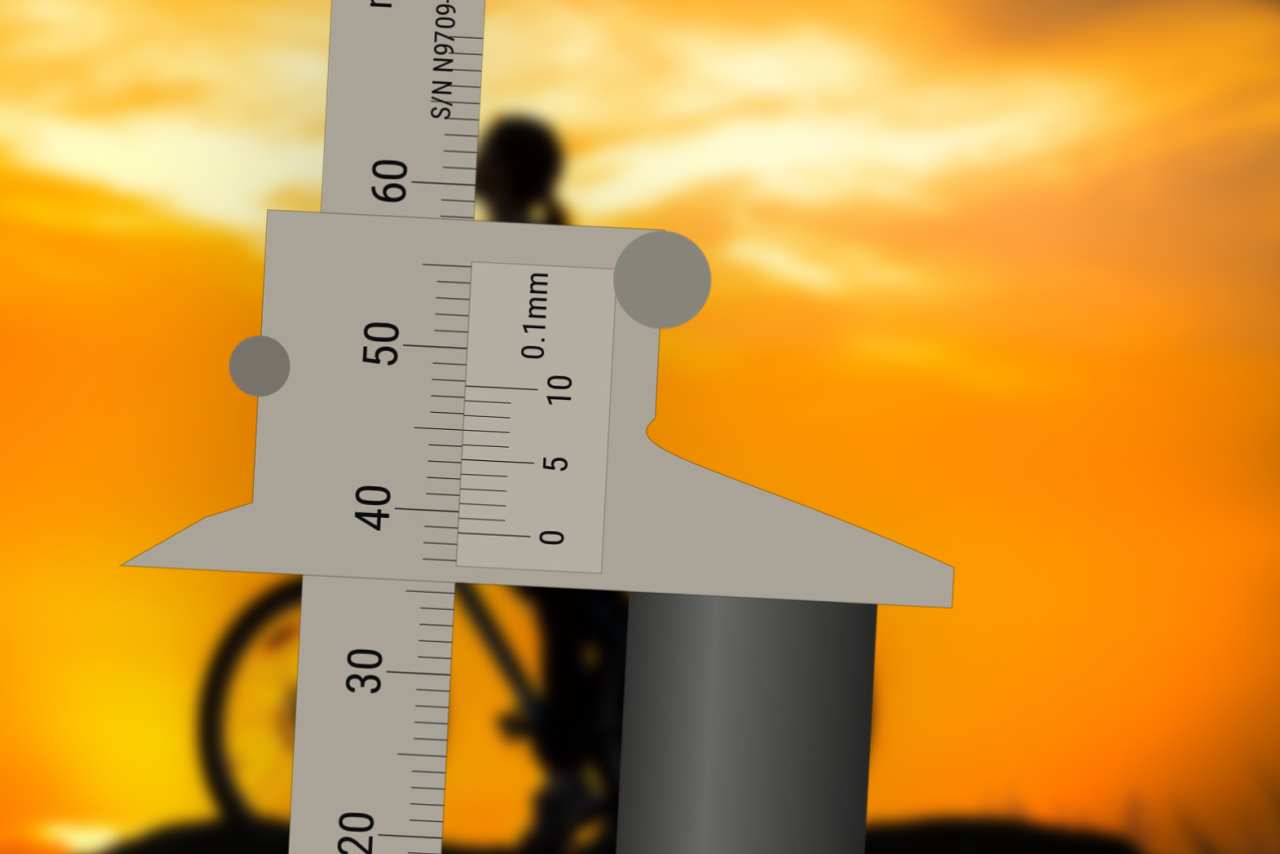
mm 38.7
